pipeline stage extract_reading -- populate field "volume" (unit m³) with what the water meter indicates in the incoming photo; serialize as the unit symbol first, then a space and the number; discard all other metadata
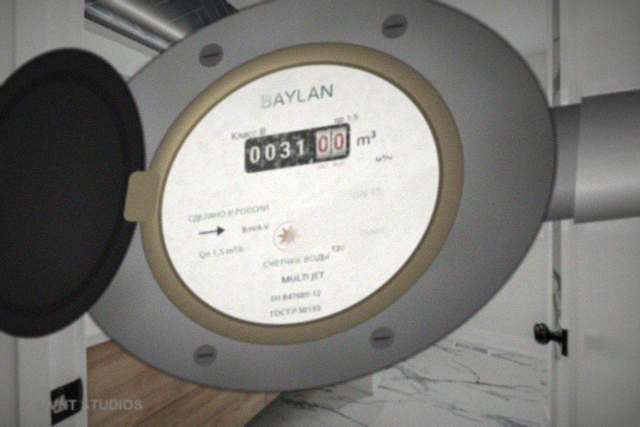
m³ 31.00
